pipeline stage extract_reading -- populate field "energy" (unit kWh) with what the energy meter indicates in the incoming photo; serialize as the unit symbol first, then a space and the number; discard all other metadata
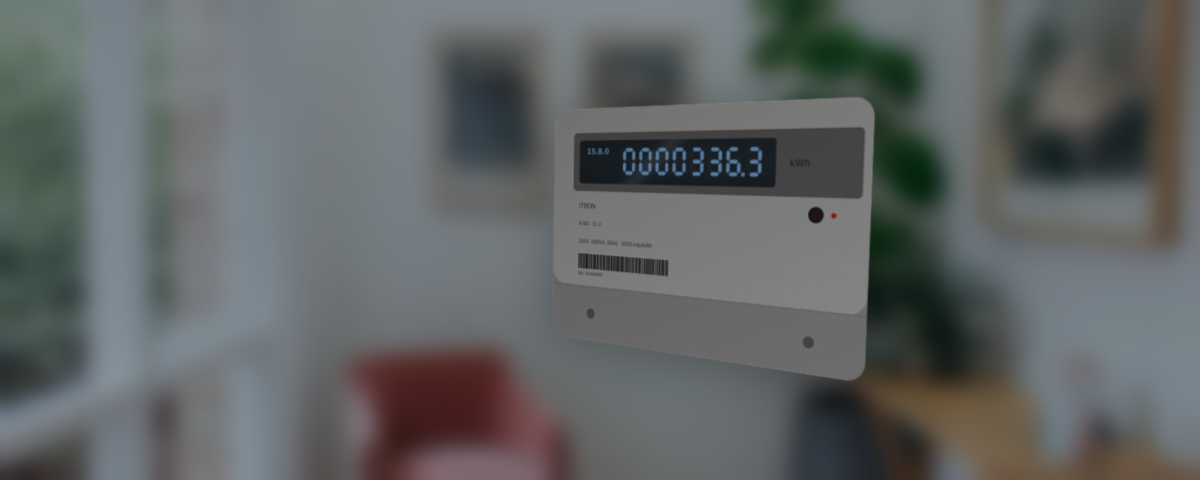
kWh 336.3
